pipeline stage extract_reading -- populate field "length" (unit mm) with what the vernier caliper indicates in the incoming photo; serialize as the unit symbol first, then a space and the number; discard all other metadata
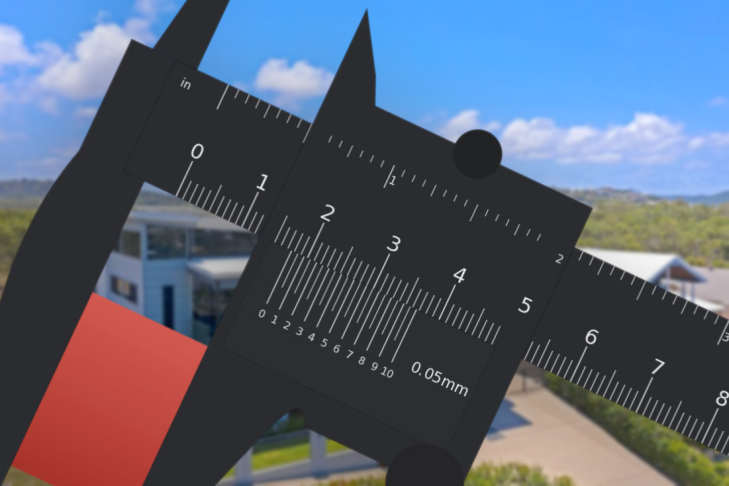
mm 17.6
